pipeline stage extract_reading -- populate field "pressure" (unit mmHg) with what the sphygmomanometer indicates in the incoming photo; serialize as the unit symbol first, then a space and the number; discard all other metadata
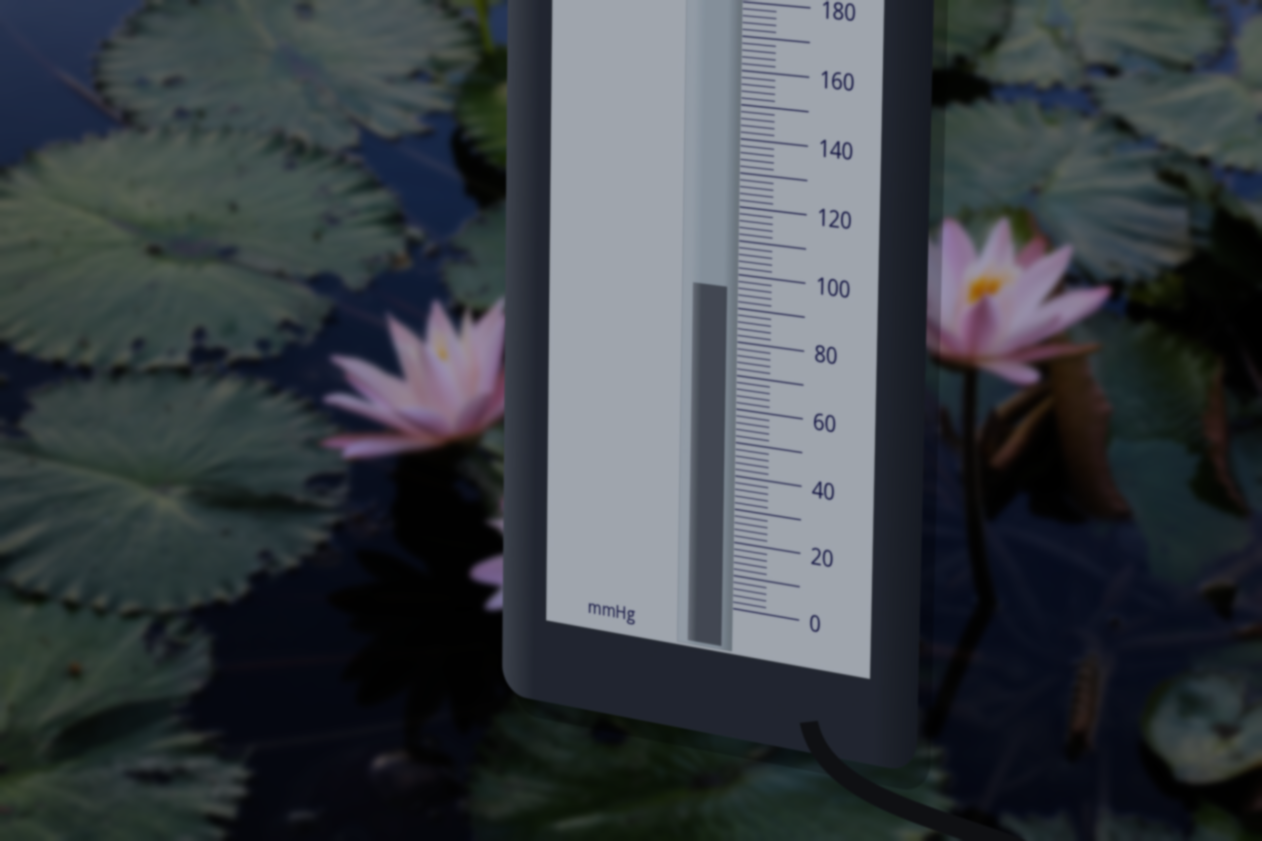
mmHg 96
